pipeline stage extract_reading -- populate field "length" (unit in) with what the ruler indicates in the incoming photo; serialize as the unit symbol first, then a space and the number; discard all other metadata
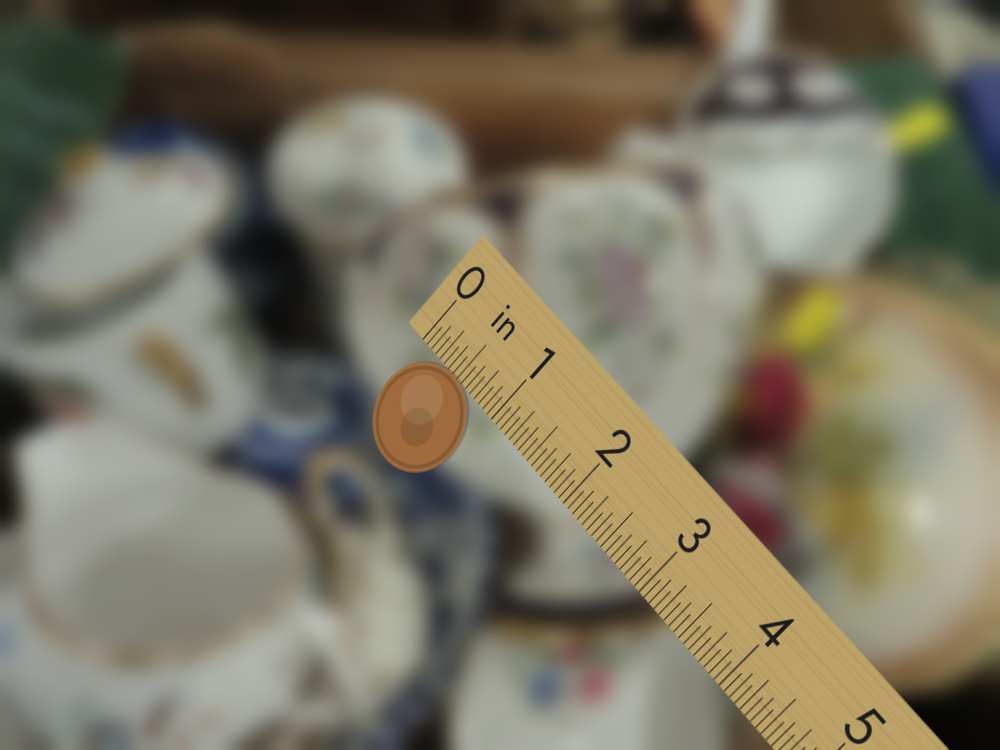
in 0.9375
